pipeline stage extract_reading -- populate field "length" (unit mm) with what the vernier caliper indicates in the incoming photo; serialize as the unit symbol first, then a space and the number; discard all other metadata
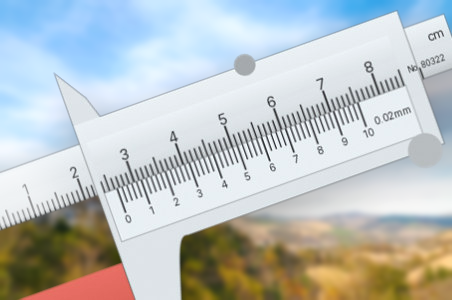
mm 26.5
